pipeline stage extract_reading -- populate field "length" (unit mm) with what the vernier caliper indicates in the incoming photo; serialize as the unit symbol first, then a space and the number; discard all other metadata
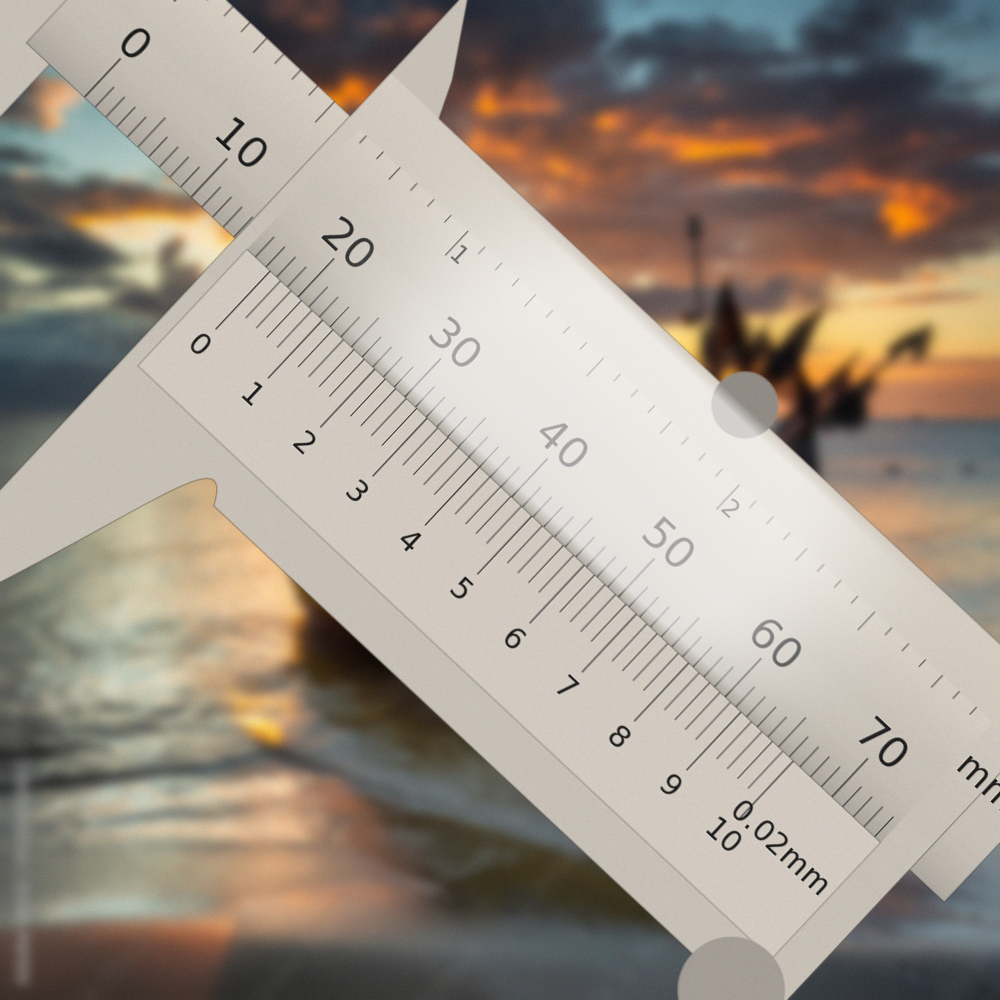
mm 17.4
